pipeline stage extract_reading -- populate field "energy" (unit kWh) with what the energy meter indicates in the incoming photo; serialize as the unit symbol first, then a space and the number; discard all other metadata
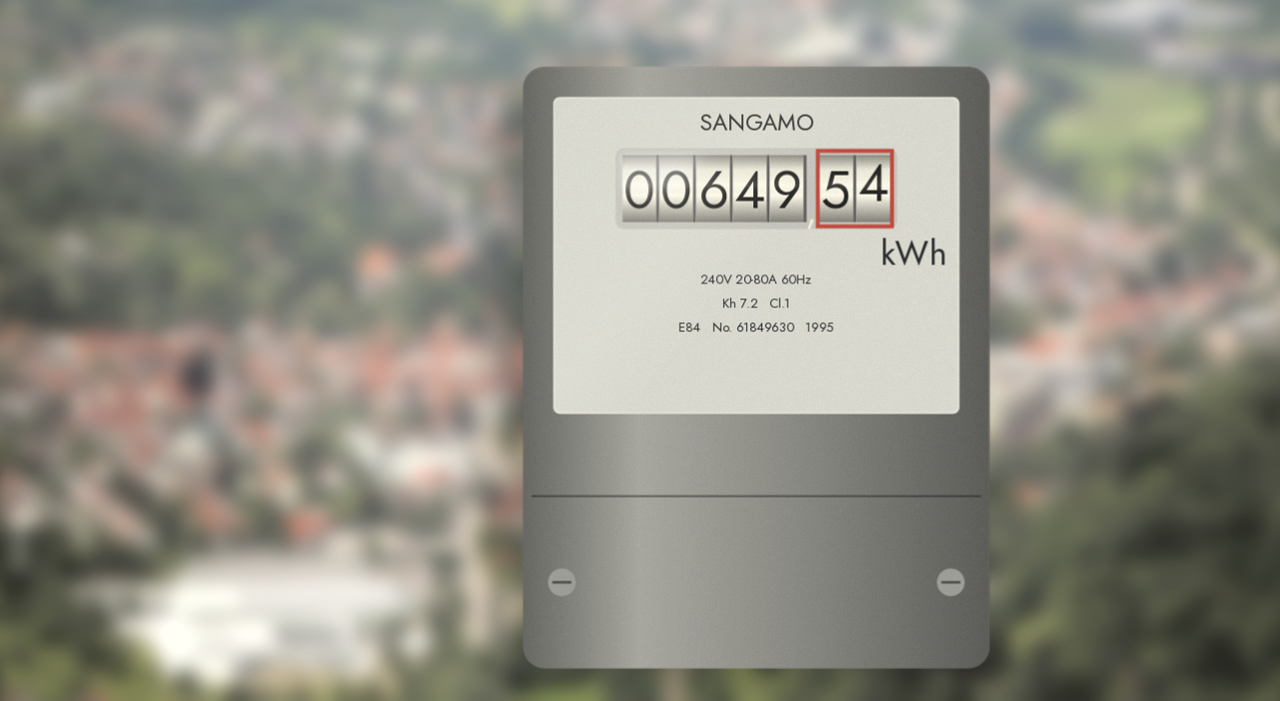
kWh 649.54
